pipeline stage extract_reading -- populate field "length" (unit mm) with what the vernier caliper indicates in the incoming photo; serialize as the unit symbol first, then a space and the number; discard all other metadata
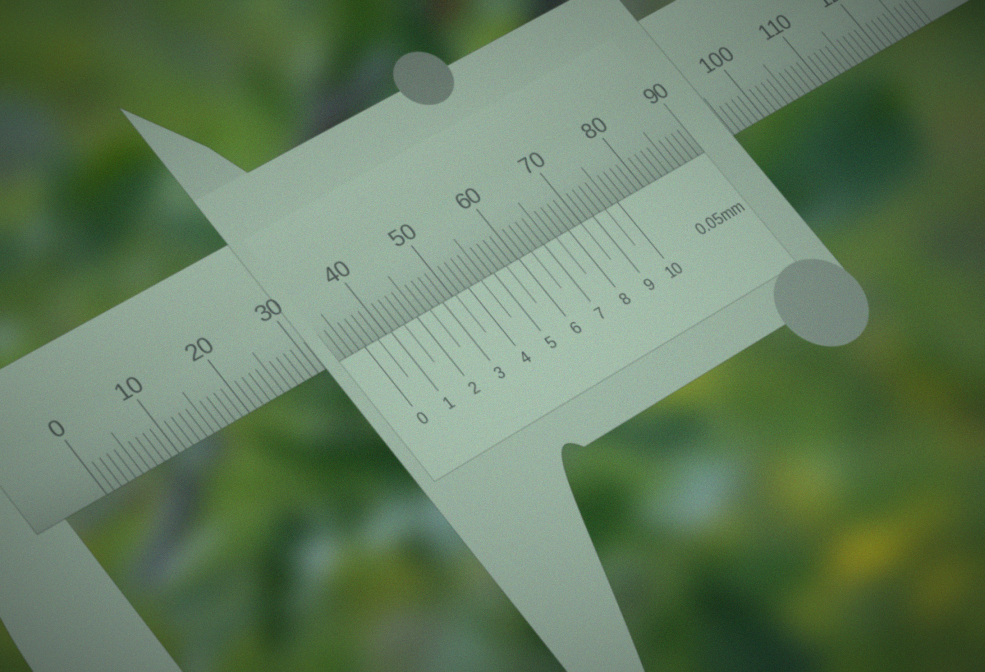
mm 36.8
